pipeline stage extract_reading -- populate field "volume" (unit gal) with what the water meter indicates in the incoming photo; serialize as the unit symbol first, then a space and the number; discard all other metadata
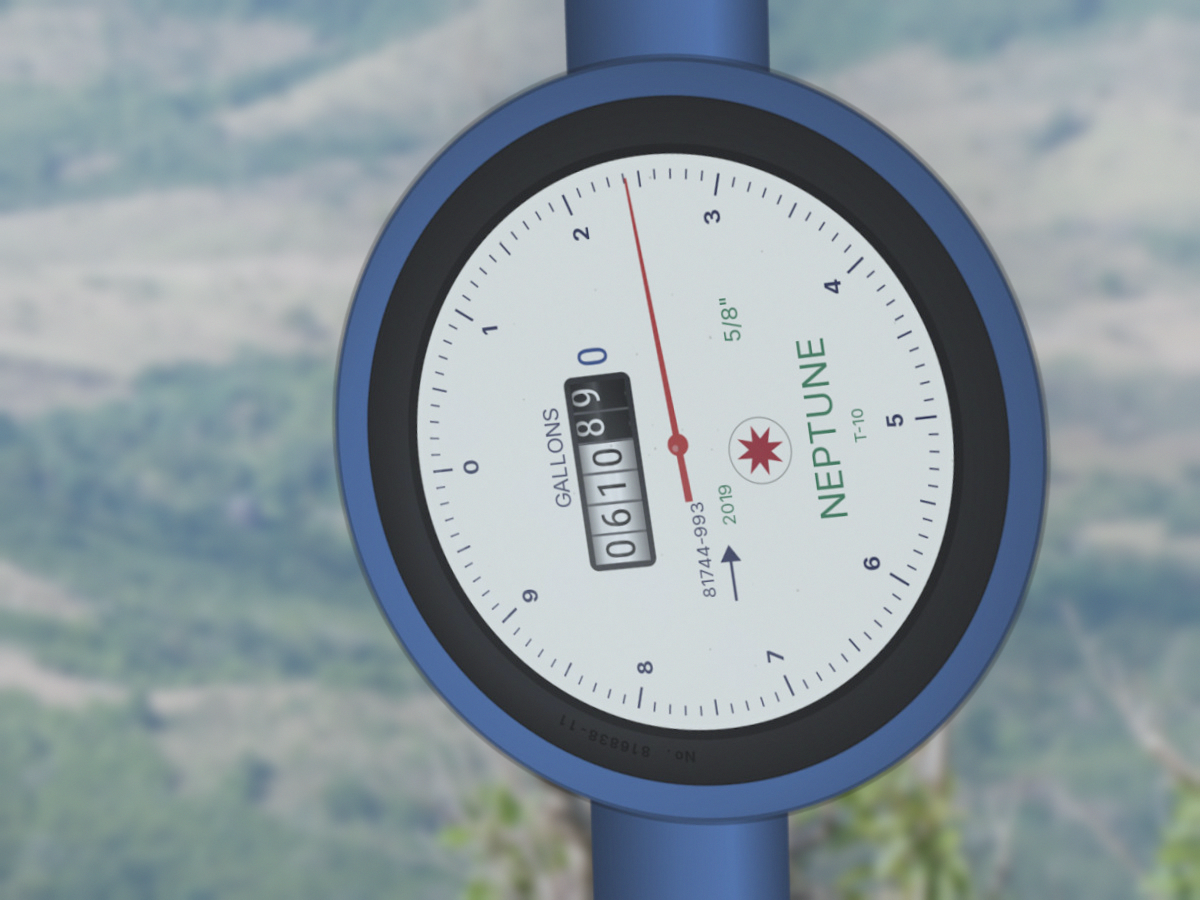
gal 610892.4
